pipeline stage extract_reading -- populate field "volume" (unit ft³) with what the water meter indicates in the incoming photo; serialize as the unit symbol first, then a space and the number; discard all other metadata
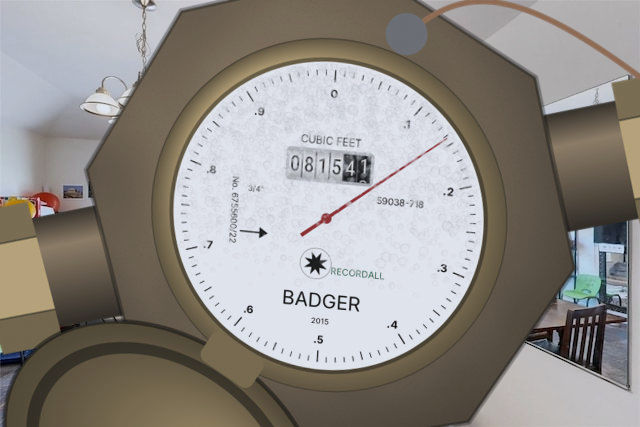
ft³ 81541.14
